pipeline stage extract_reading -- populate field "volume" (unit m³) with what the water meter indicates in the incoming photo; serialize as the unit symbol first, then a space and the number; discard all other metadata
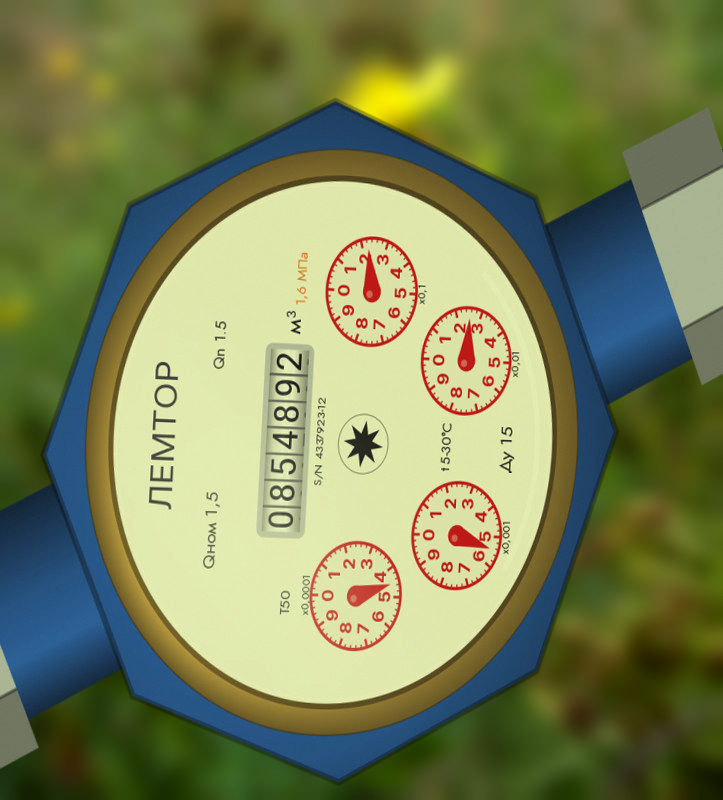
m³ 854892.2254
